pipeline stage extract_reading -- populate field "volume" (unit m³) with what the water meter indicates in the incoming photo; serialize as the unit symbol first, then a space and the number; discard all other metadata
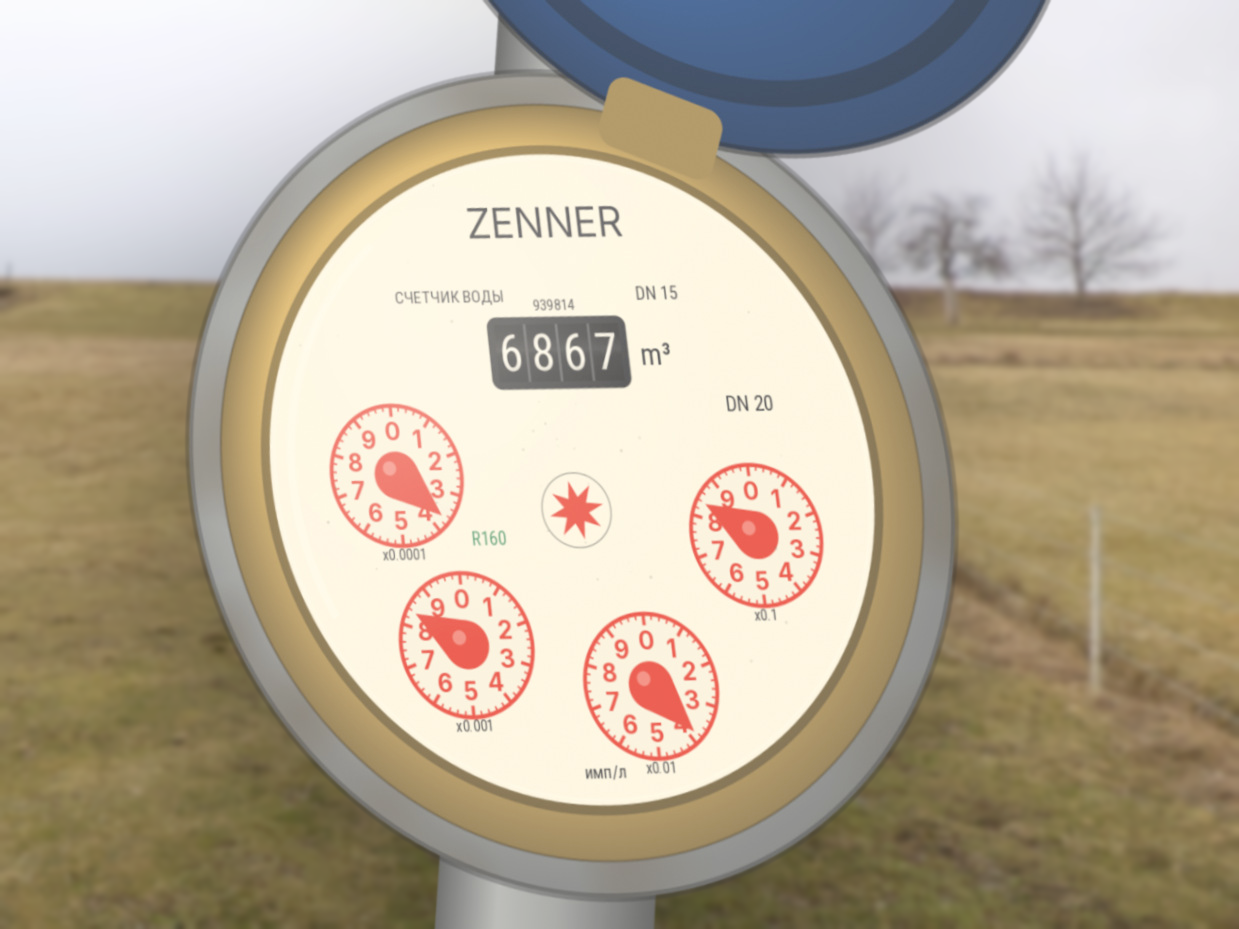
m³ 6867.8383
